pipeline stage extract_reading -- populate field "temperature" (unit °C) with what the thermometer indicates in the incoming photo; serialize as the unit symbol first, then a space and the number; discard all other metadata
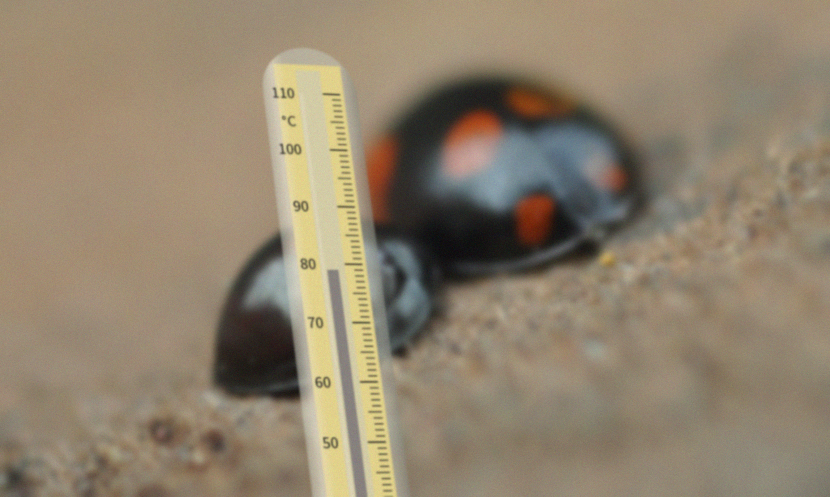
°C 79
